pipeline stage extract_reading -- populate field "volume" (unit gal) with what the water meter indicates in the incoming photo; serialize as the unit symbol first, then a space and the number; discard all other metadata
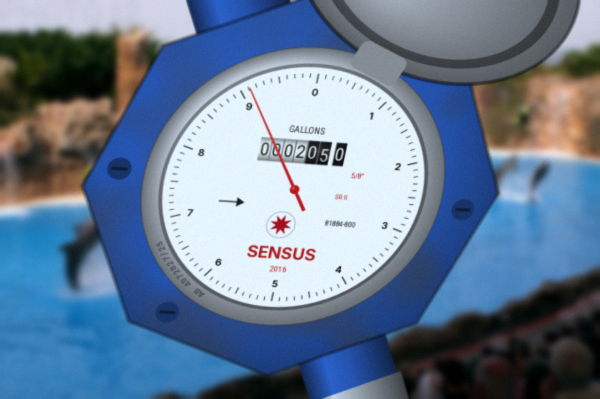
gal 2049.1
